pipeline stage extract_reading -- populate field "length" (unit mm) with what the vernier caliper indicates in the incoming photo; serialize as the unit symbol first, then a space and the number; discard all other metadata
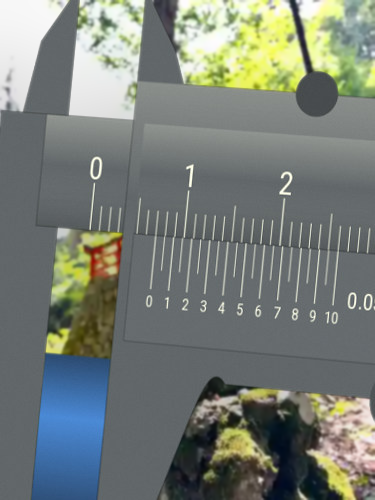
mm 7.0
